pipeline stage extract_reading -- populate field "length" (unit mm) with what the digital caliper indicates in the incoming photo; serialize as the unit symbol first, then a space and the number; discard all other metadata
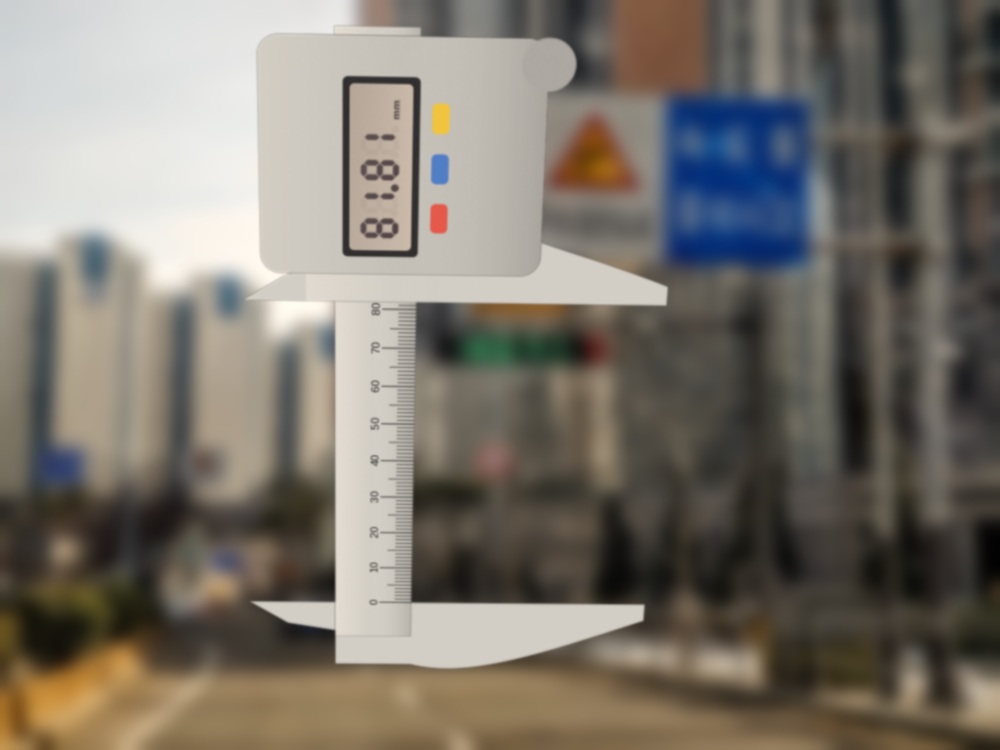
mm 81.81
